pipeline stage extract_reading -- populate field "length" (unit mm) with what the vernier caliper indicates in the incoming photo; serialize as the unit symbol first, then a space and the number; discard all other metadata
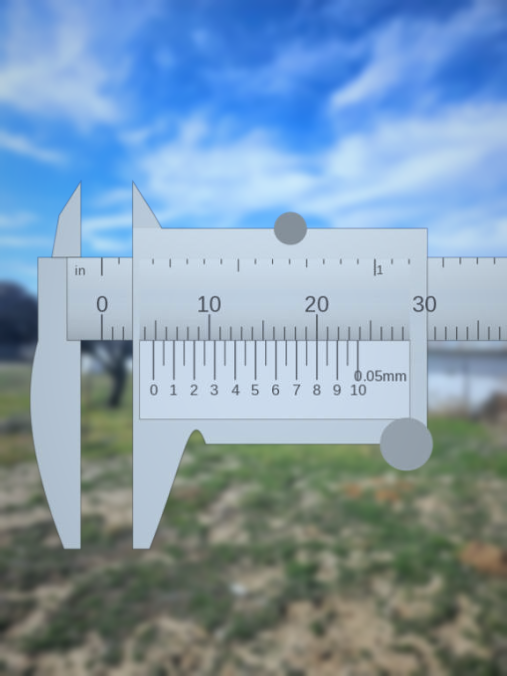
mm 4.8
